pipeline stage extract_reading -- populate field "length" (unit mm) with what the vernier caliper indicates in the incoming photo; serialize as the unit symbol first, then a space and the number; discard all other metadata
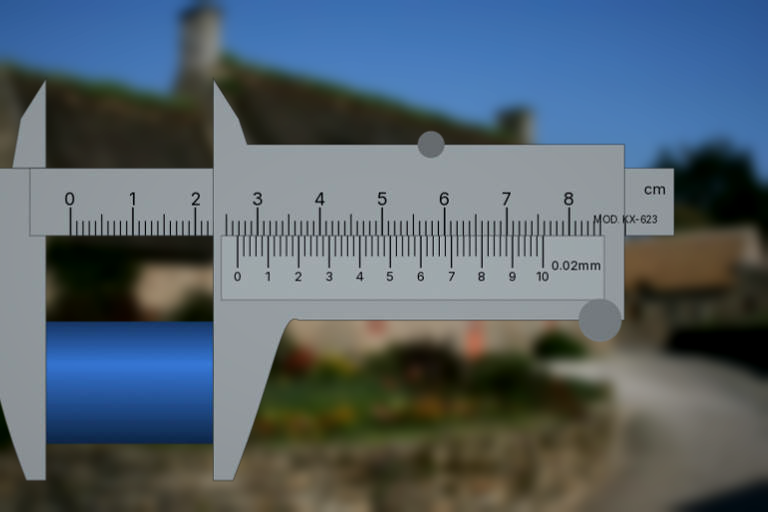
mm 26.8
